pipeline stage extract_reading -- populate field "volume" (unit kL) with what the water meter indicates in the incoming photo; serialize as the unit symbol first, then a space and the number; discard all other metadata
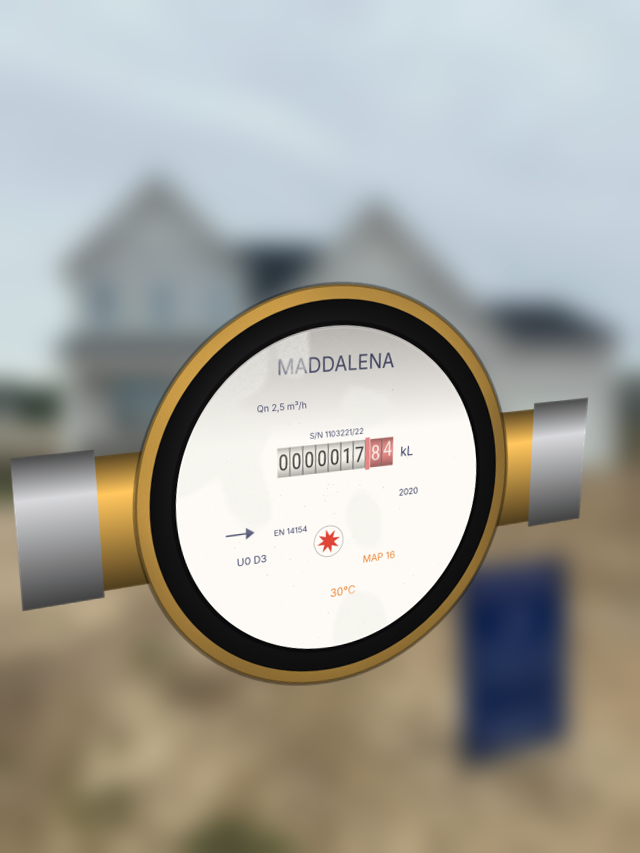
kL 17.84
